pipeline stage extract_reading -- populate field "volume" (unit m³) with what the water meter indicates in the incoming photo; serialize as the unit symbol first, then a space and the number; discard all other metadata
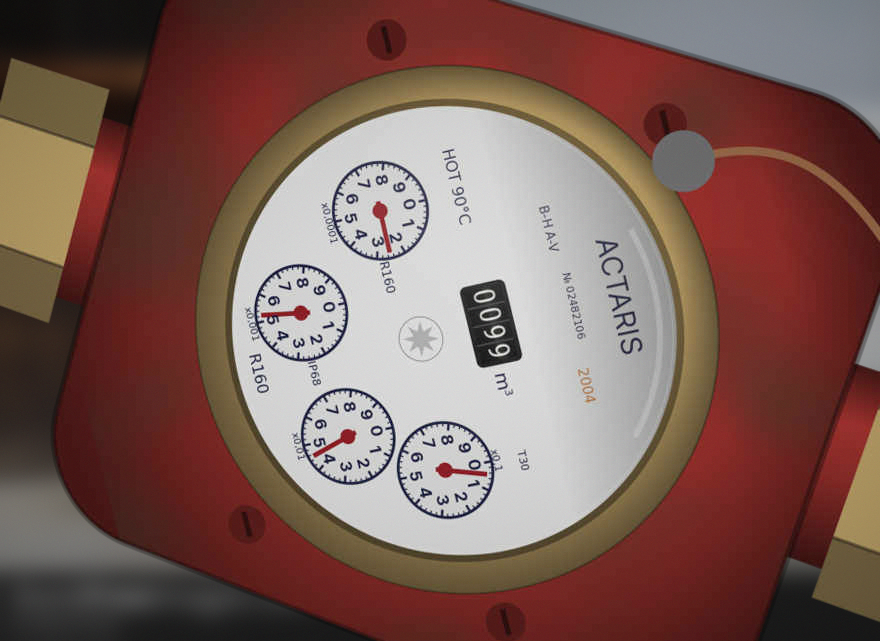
m³ 99.0452
